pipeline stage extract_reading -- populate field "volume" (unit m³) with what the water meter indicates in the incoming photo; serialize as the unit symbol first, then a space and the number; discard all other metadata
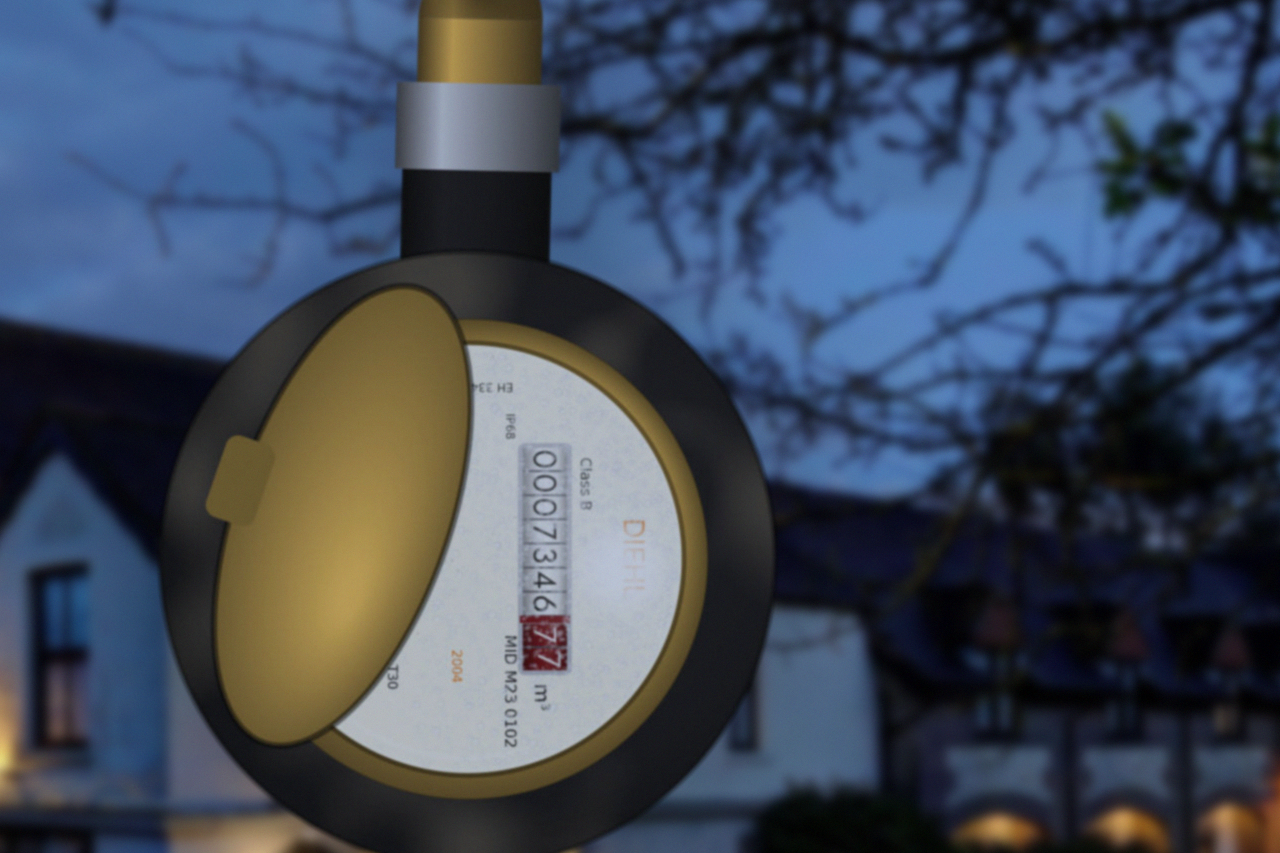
m³ 7346.77
